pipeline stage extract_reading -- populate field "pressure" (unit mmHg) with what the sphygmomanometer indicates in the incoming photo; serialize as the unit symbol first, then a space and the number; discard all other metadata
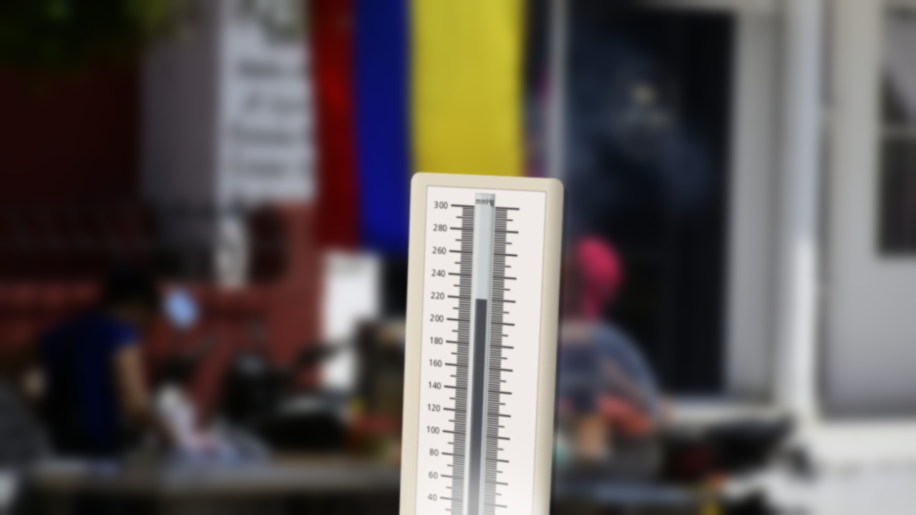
mmHg 220
